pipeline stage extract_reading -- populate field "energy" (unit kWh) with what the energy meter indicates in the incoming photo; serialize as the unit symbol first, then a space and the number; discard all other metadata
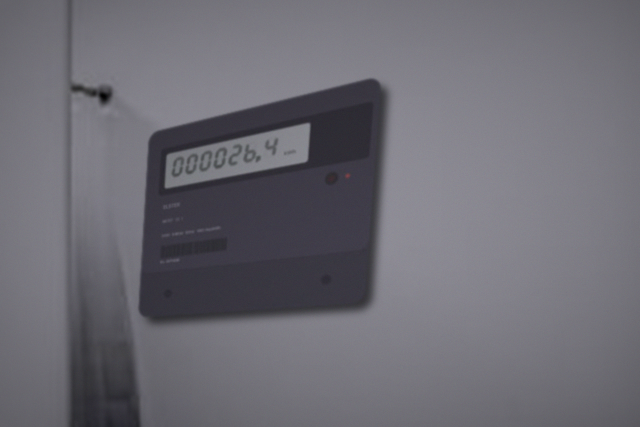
kWh 26.4
